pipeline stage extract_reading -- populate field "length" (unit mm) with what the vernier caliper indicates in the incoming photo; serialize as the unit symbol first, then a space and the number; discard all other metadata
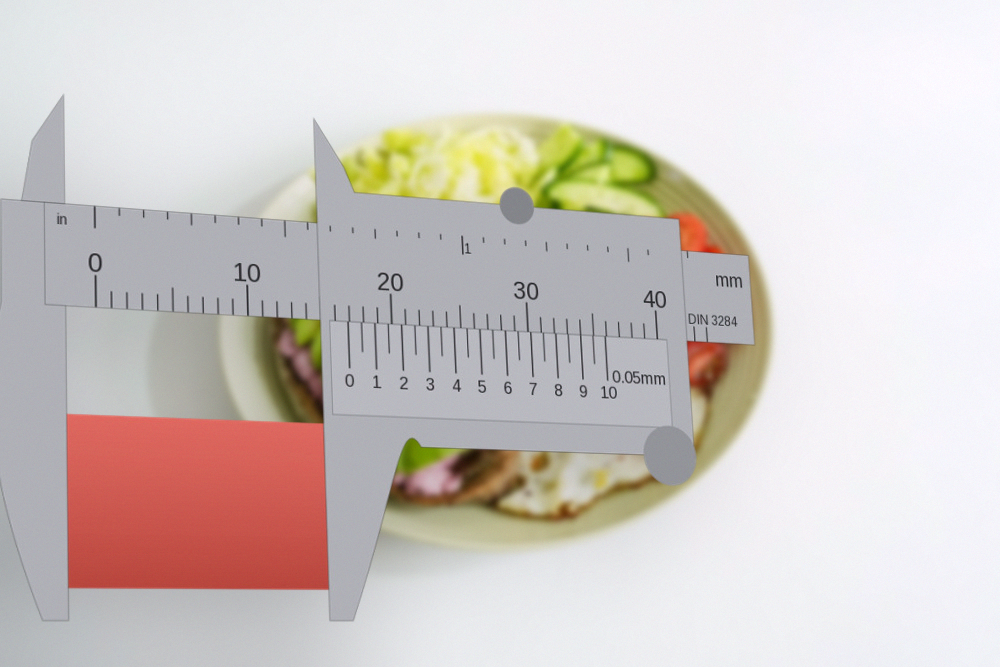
mm 16.9
